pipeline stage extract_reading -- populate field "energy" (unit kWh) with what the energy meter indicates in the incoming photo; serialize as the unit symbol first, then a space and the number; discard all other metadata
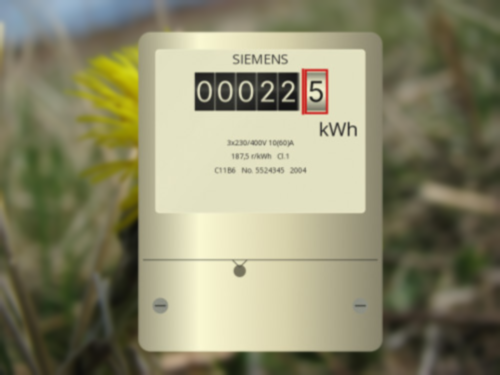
kWh 22.5
